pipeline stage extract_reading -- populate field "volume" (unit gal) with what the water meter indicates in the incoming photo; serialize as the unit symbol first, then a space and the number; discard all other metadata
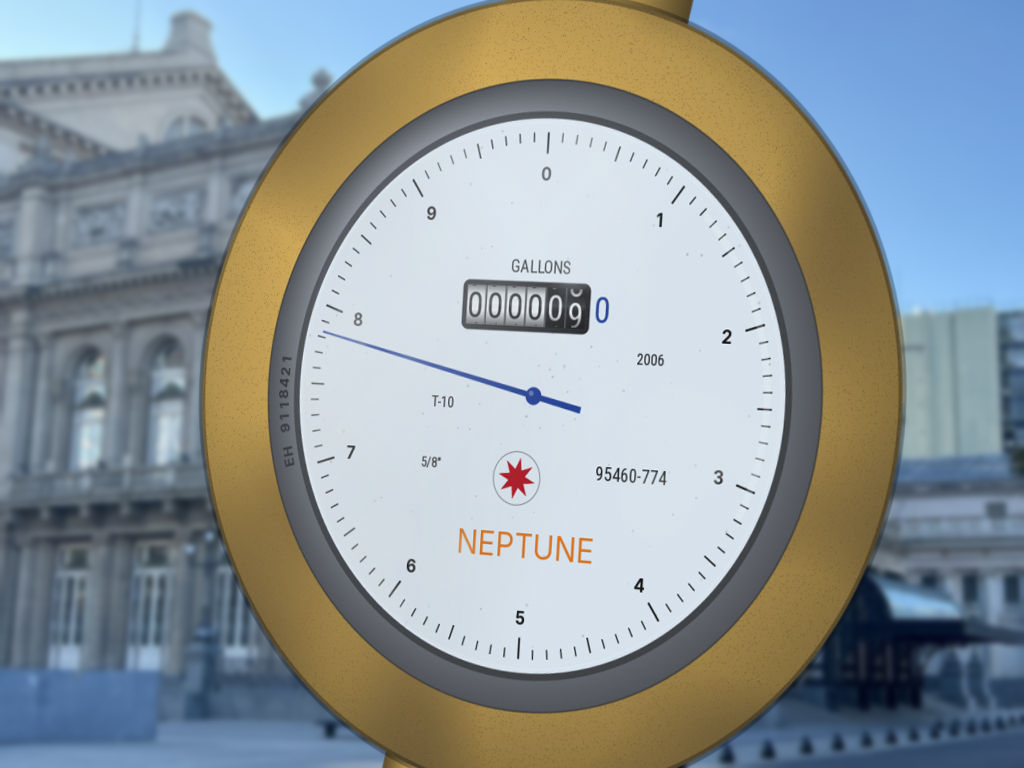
gal 87.8
